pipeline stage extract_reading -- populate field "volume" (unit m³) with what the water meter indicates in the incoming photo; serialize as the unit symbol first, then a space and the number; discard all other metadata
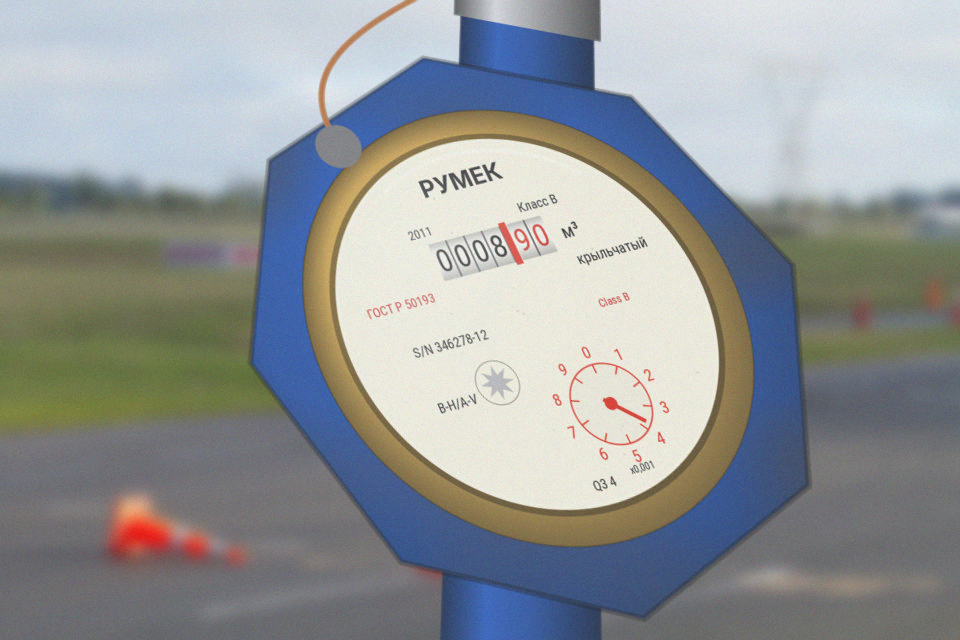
m³ 8.903
